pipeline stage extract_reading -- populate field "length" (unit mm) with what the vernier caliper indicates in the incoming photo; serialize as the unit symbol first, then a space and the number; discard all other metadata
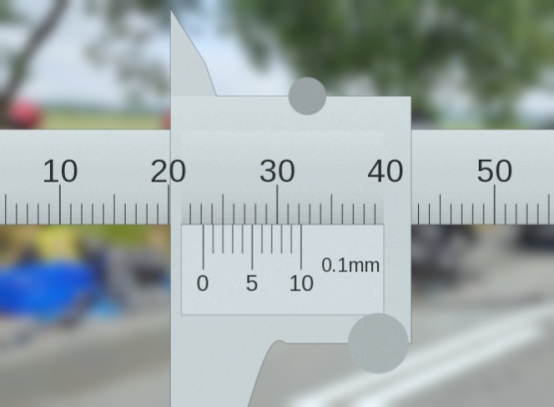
mm 23.2
